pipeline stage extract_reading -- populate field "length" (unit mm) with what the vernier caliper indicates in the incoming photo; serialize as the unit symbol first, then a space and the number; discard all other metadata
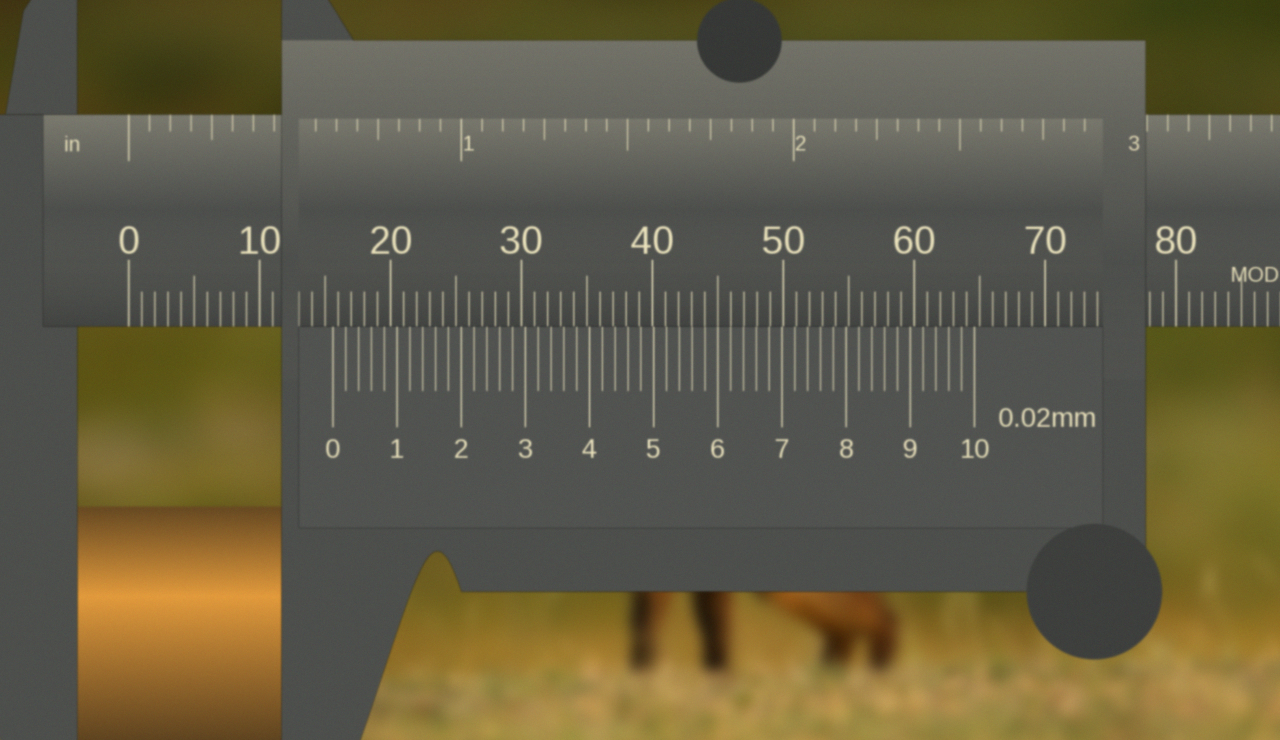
mm 15.6
